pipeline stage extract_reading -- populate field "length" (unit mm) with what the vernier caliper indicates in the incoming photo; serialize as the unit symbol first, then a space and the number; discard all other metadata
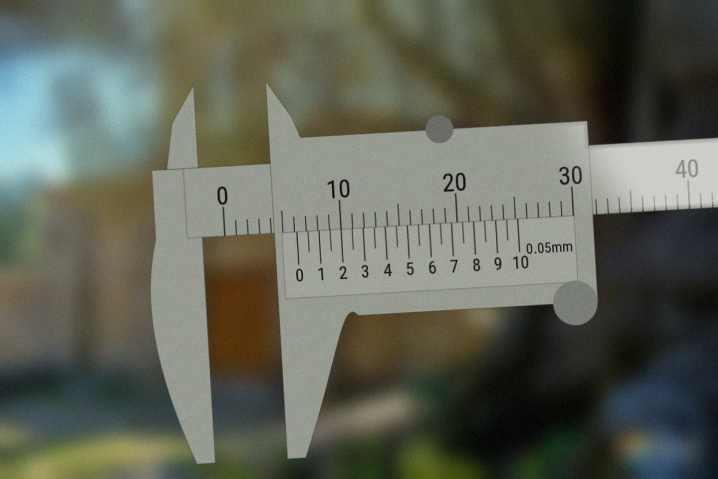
mm 6.2
